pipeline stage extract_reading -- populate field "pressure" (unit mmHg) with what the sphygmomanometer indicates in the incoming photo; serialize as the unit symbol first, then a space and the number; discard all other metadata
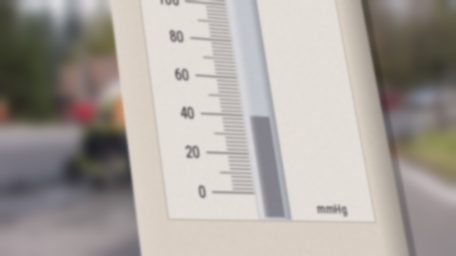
mmHg 40
